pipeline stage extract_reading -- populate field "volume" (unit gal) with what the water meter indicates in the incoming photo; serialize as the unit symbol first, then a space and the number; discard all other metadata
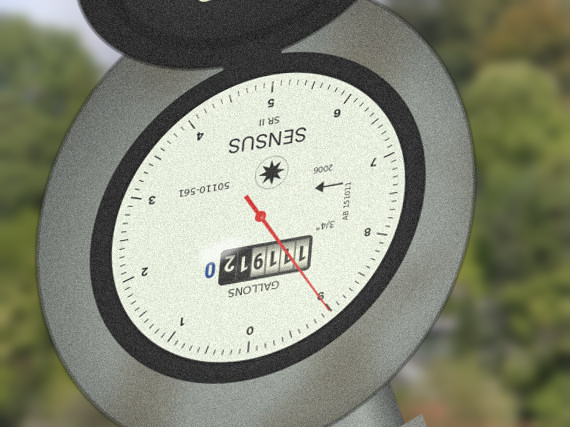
gal 1119119.0
